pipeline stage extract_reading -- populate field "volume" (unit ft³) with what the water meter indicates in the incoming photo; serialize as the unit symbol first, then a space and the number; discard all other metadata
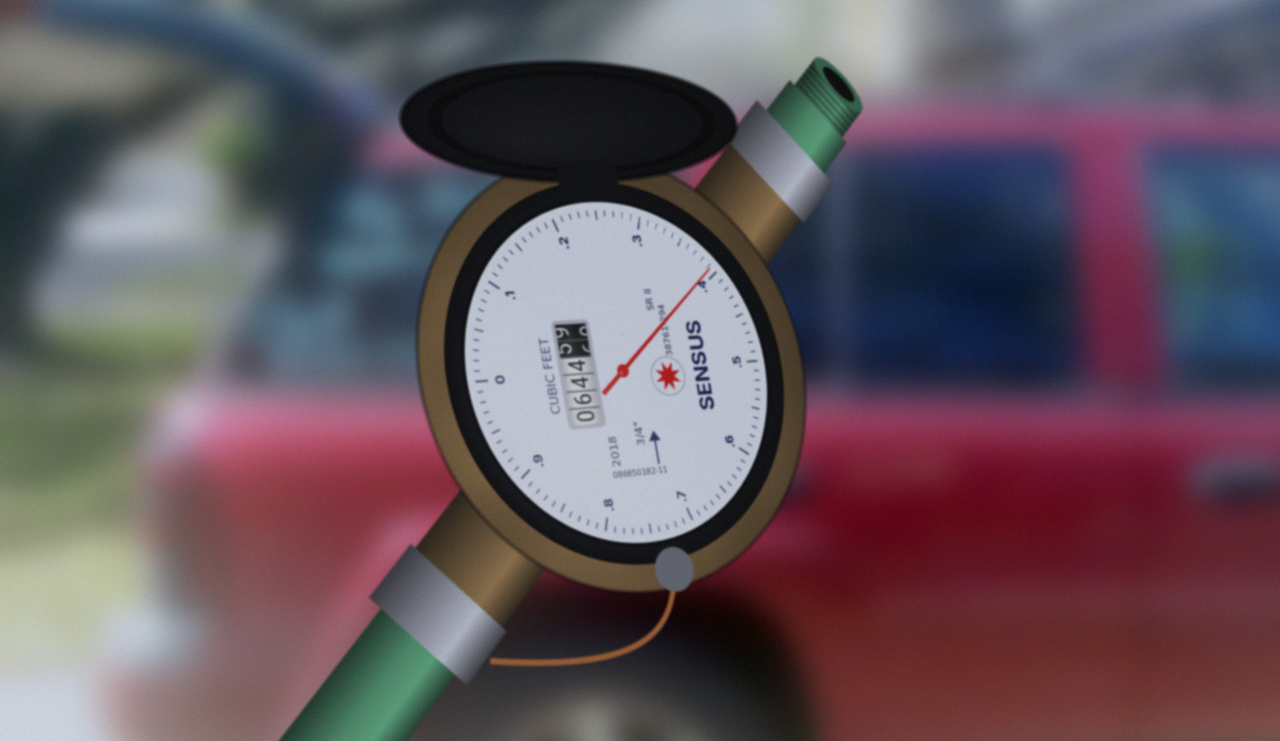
ft³ 64459.39
